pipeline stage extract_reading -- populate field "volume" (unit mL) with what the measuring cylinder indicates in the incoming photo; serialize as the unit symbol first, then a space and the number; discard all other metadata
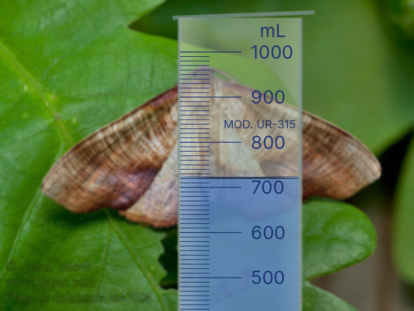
mL 720
